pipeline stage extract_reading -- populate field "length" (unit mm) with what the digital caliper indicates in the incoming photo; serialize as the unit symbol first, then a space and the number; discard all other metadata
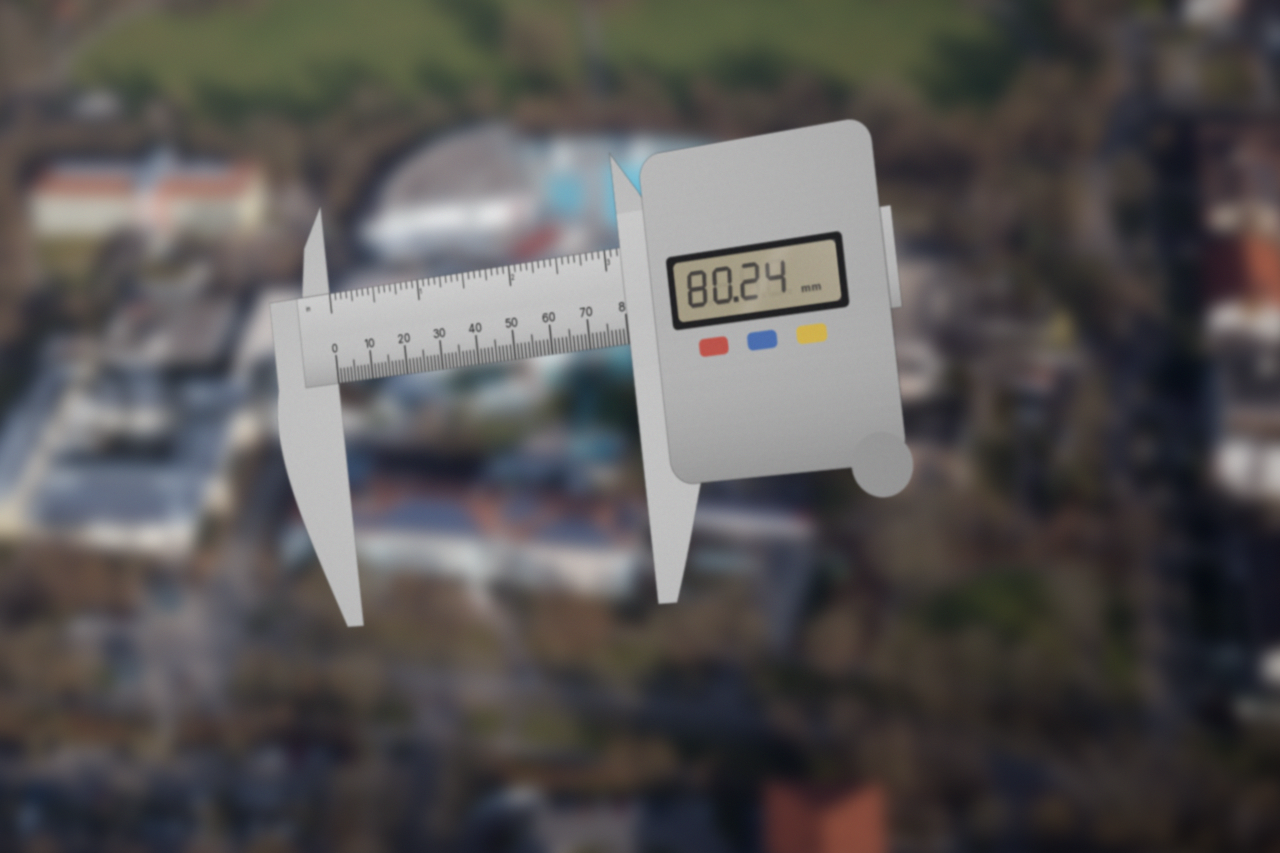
mm 80.24
